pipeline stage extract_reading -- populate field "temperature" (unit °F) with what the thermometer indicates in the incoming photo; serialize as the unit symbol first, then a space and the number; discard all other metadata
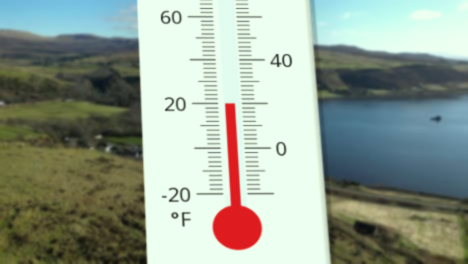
°F 20
